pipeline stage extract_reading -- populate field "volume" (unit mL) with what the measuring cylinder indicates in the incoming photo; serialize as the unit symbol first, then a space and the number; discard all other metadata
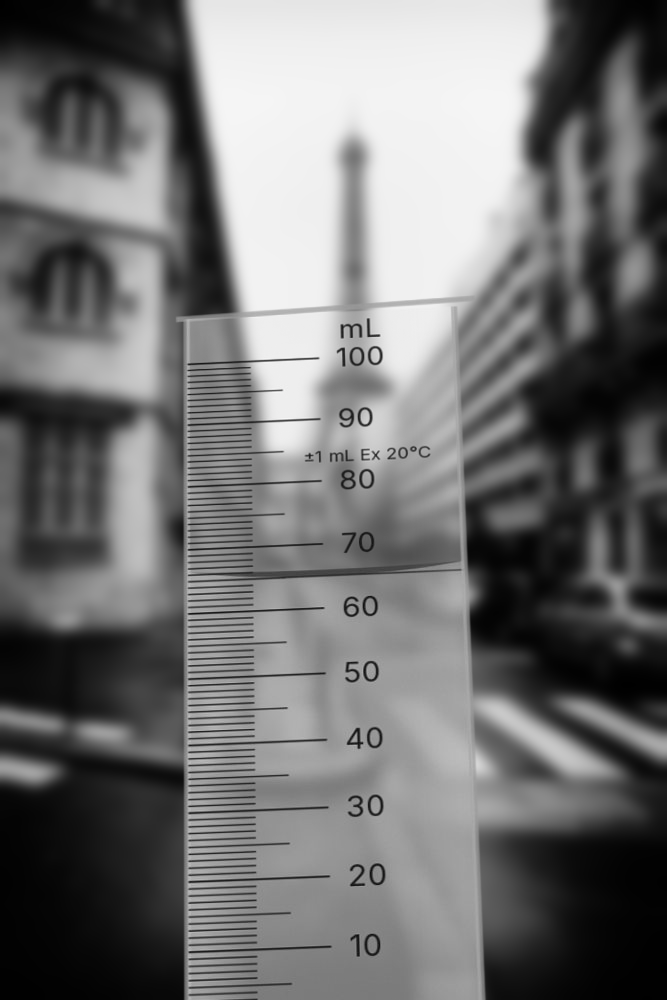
mL 65
